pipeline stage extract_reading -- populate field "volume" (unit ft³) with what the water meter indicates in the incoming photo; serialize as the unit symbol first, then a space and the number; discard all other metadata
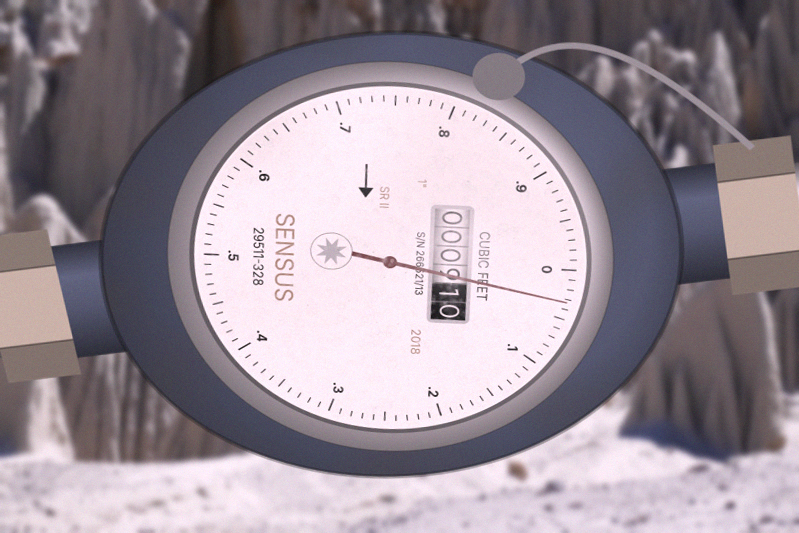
ft³ 910.03
